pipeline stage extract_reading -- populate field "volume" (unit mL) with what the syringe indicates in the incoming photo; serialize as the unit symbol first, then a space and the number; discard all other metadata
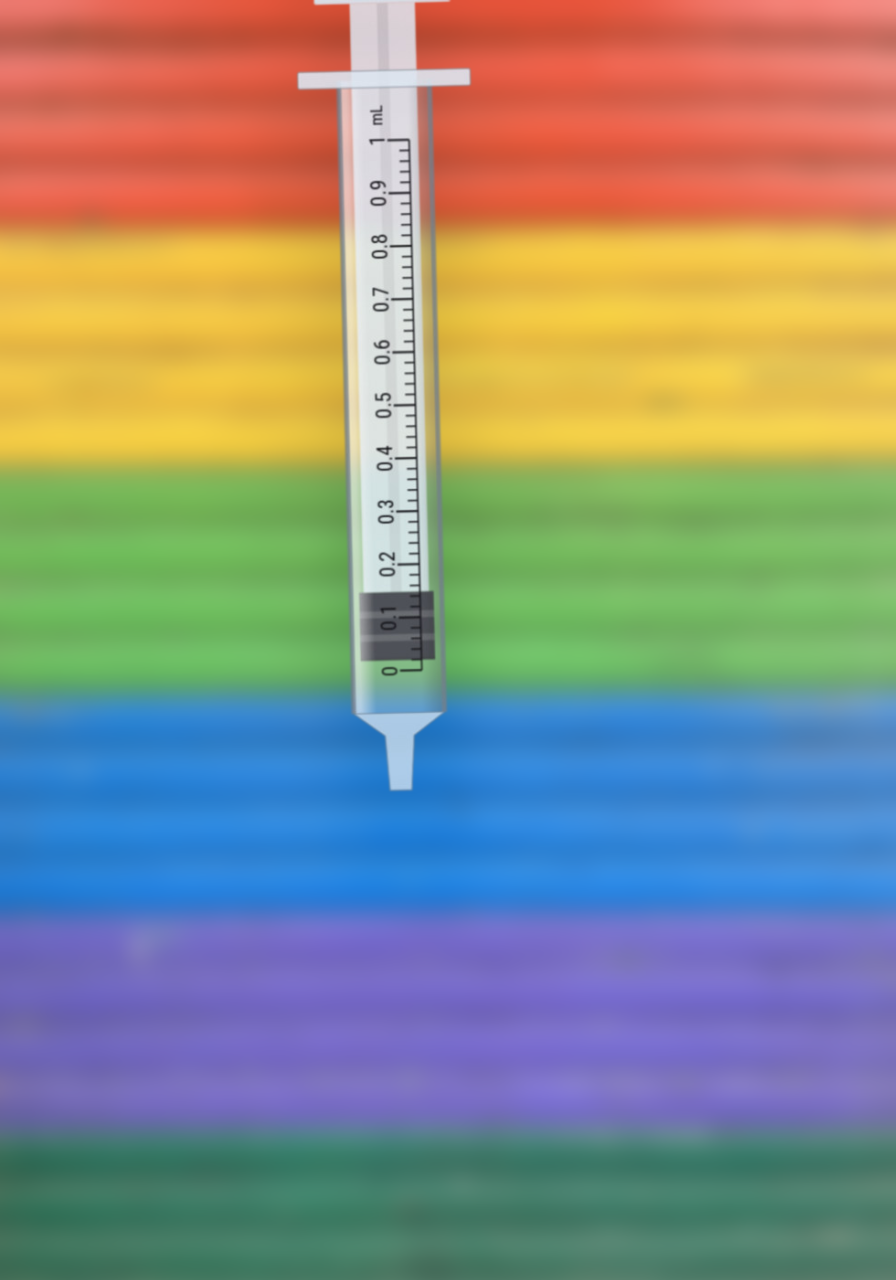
mL 0.02
